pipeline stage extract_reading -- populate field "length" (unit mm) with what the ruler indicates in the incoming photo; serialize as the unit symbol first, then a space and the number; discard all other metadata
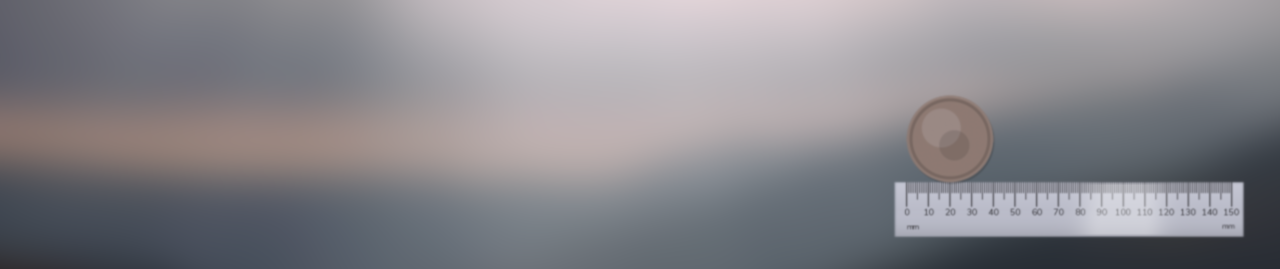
mm 40
